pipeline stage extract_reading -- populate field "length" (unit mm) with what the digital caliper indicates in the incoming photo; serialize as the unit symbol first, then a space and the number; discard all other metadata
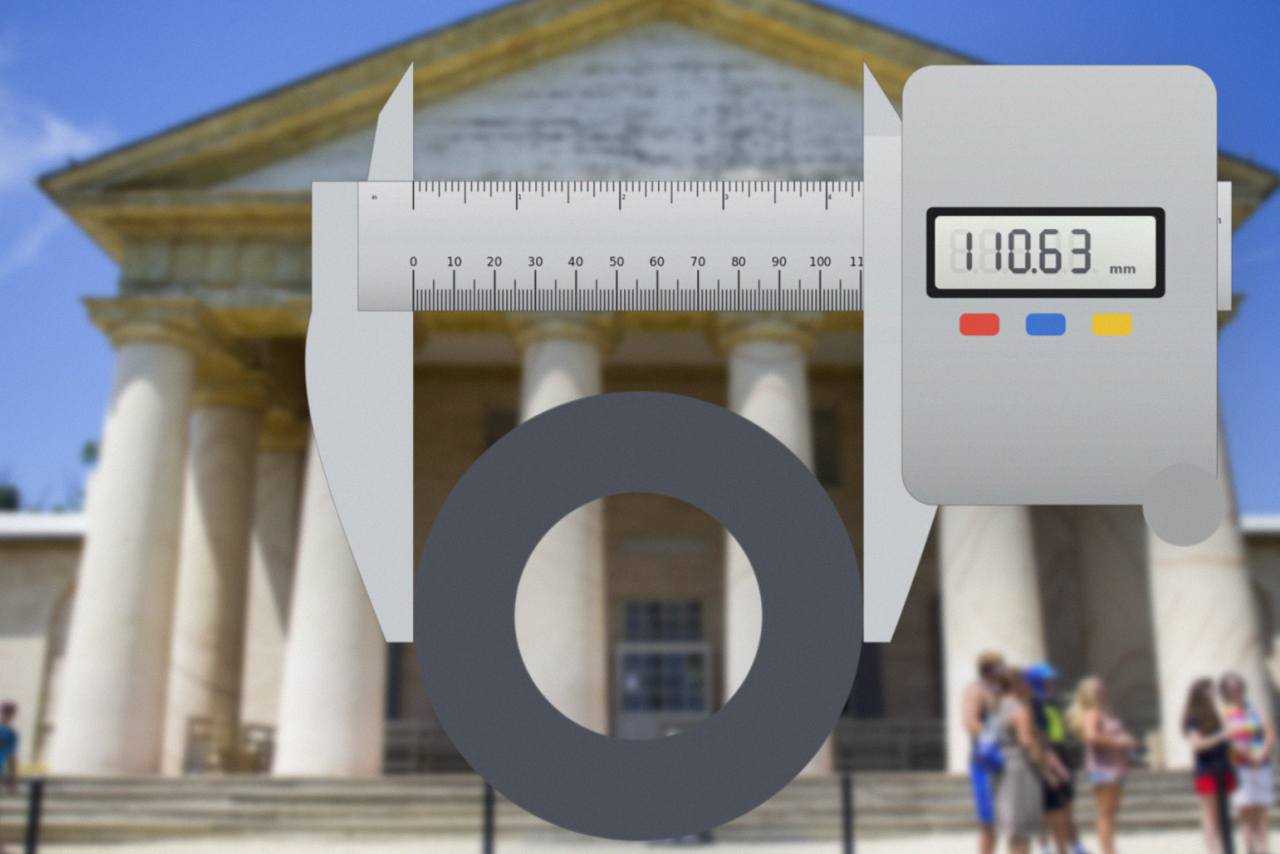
mm 110.63
